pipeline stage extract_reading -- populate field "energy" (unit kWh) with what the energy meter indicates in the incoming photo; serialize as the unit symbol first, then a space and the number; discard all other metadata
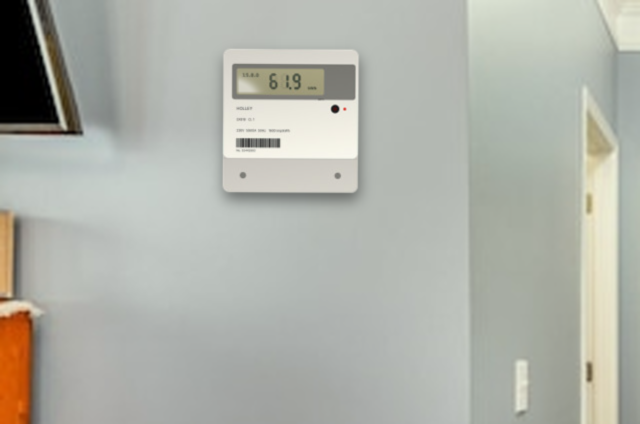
kWh 61.9
